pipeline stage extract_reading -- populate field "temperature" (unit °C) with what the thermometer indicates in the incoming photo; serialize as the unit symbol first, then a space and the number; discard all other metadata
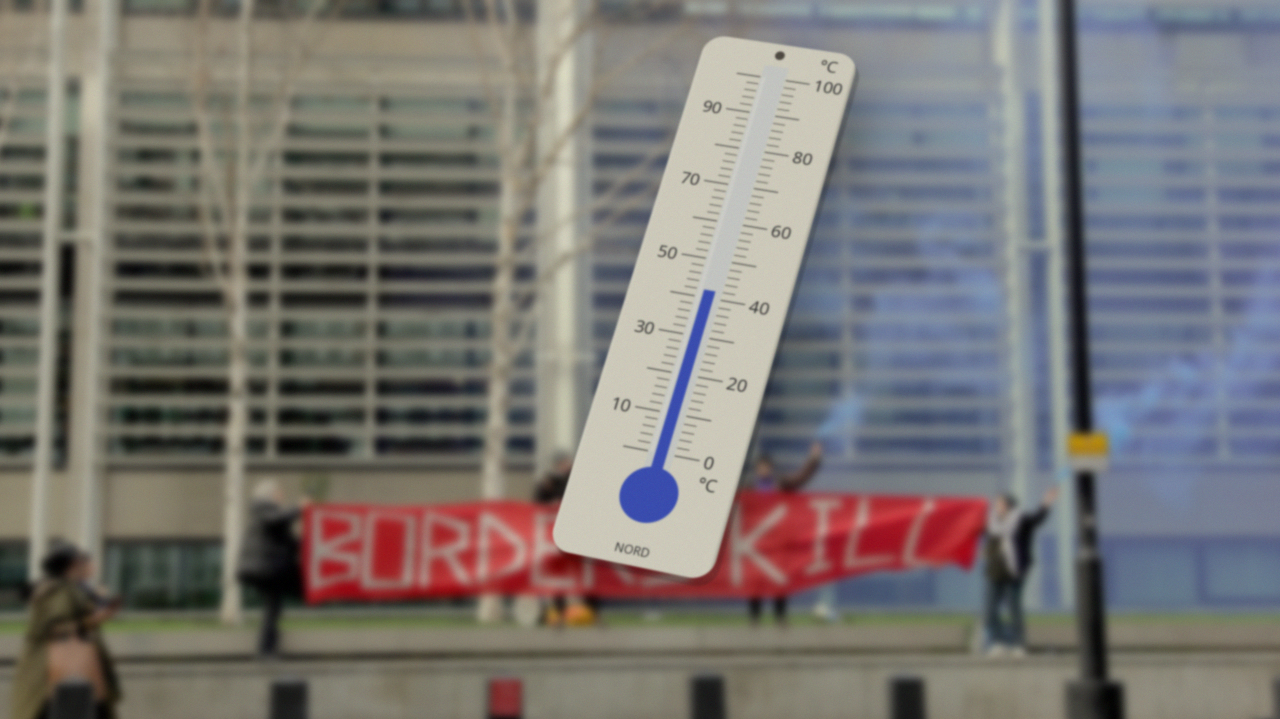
°C 42
